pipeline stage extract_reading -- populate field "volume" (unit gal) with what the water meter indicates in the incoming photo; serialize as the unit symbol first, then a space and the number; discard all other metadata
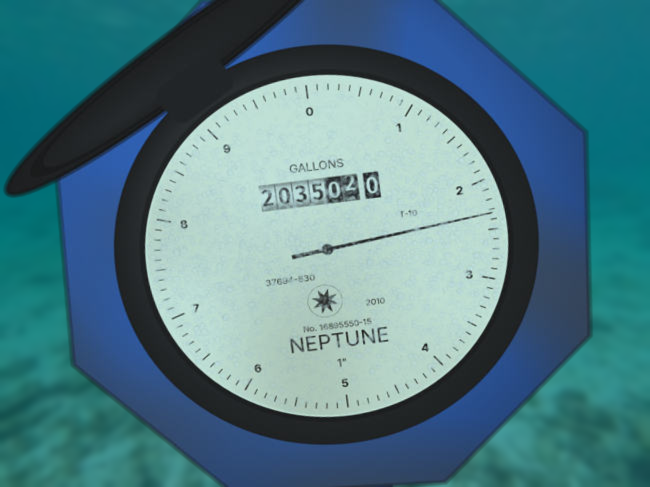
gal 2035022.3
